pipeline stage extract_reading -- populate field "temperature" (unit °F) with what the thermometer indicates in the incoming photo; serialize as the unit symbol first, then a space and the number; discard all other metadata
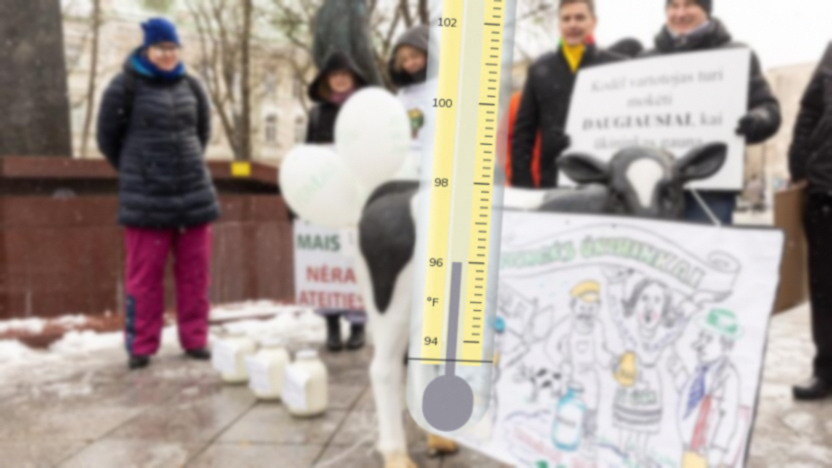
°F 96
